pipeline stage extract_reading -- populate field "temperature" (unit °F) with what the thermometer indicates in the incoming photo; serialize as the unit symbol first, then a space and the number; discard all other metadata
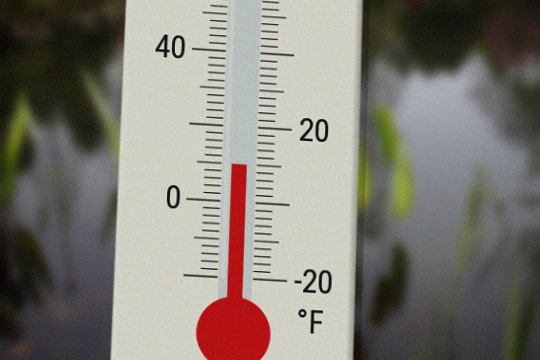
°F 10
